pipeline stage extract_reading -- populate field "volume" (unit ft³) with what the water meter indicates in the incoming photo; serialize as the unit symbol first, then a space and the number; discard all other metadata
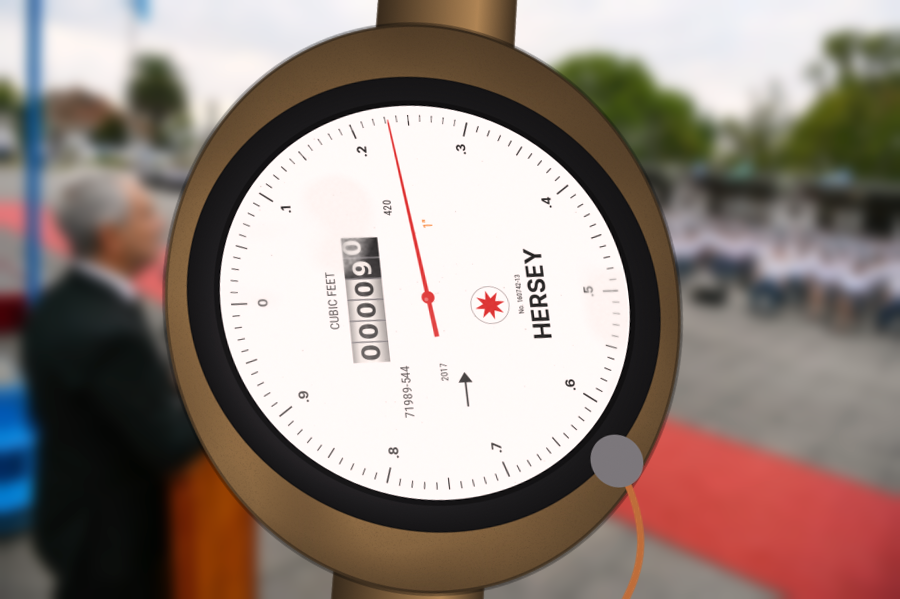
ft³ 90.23
